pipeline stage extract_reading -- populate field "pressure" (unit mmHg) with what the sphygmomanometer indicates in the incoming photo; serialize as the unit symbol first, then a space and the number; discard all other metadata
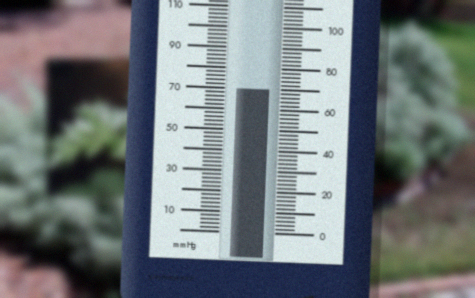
mmHg 70
